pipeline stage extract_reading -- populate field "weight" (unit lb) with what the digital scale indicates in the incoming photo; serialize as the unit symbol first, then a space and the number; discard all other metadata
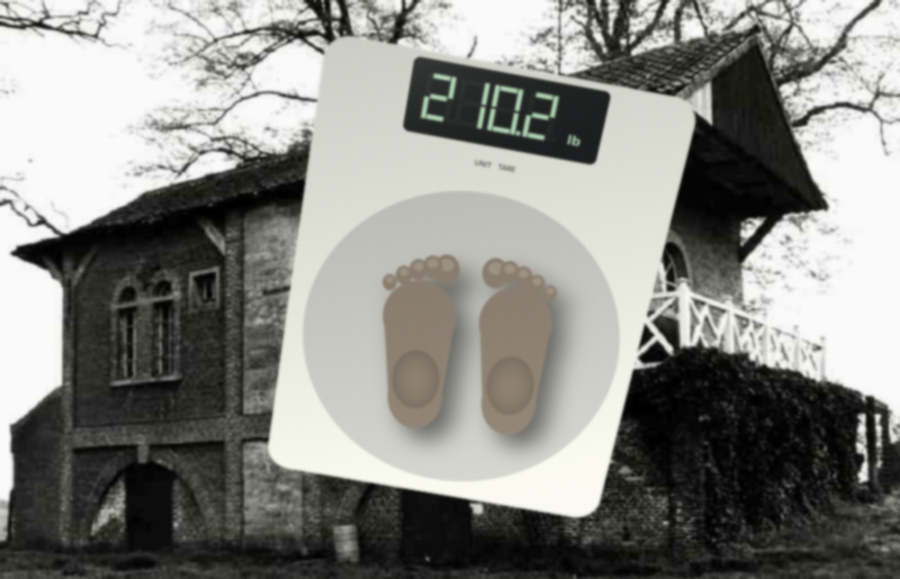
lb 210.2
